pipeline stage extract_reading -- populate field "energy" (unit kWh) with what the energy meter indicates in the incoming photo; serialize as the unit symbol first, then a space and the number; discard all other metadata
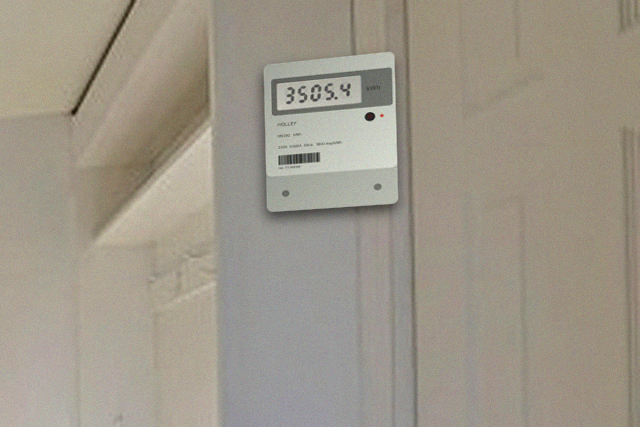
kWh 3505.4
